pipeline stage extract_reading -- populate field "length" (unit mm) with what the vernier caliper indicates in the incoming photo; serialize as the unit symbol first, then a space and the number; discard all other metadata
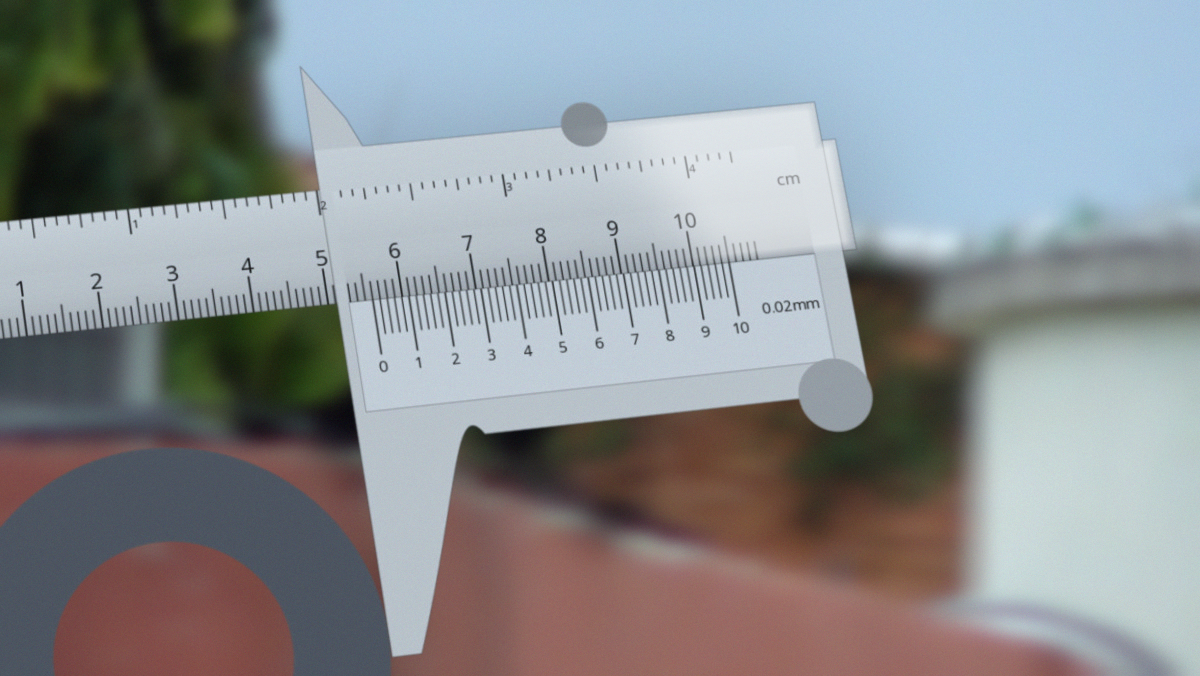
mm 56.0
